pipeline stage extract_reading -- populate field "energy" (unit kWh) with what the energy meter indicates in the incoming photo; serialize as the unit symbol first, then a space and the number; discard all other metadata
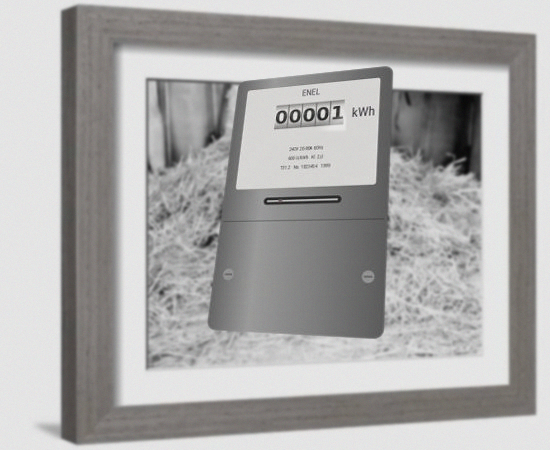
kWh 1
